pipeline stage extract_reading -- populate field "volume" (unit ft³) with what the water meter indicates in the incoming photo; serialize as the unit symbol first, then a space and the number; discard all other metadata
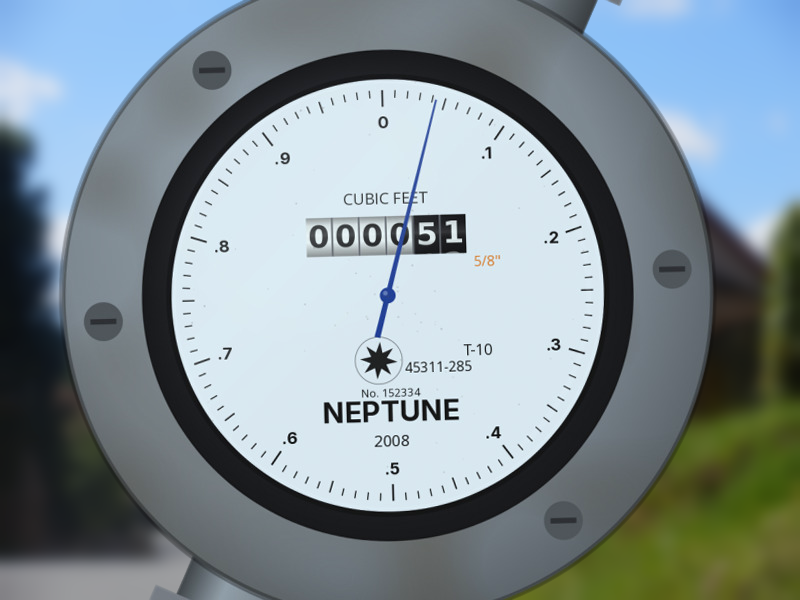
ft³ 51.04
